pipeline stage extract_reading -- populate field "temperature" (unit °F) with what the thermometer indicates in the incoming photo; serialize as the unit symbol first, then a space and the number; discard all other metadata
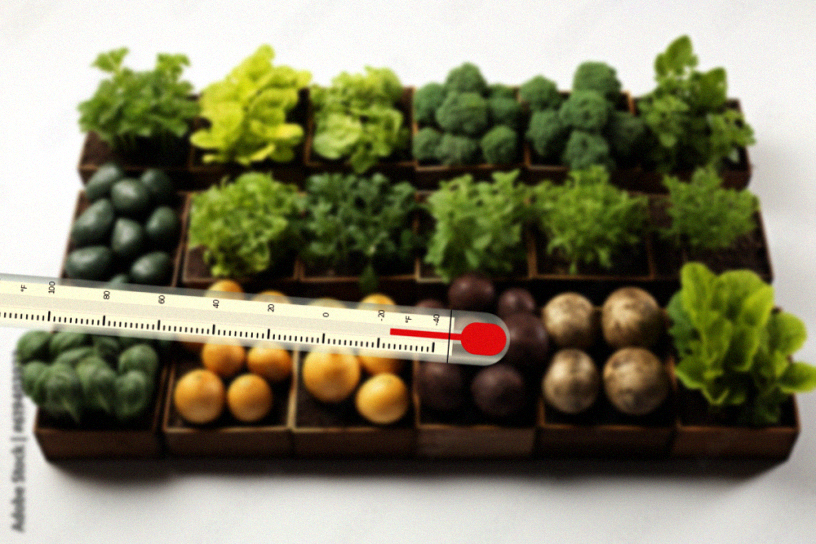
°F -24
